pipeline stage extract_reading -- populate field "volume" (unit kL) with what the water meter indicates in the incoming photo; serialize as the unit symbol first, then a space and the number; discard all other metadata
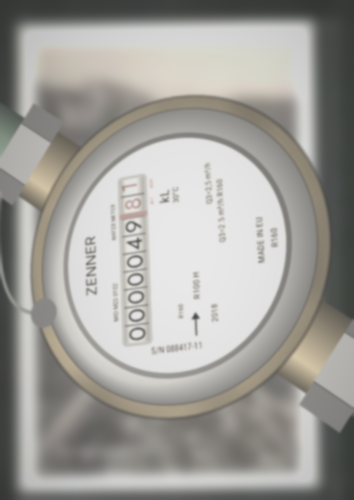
kL 49.81
